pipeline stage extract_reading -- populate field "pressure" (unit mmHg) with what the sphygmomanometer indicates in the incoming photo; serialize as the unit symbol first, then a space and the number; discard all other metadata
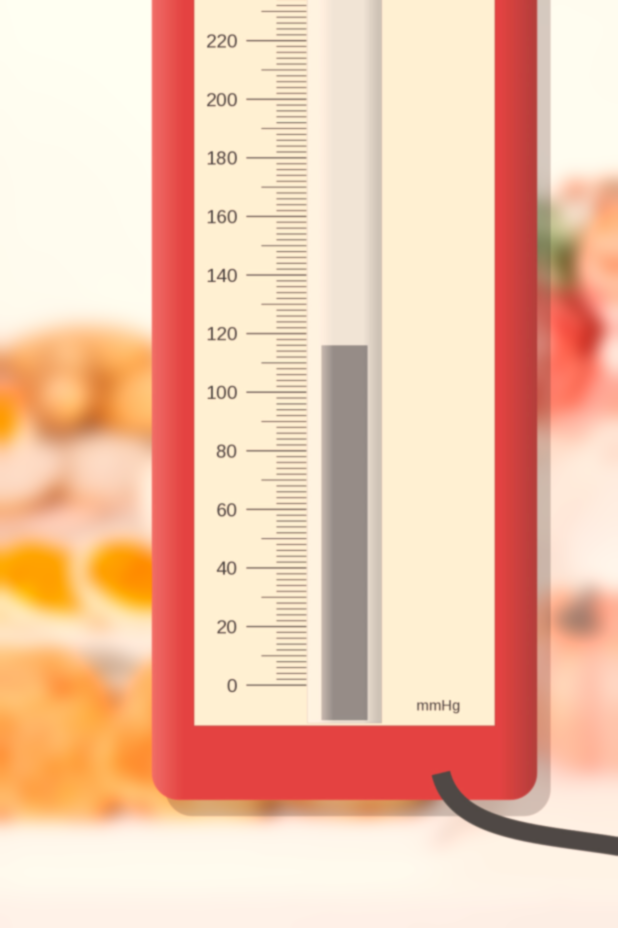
mmHg 116
